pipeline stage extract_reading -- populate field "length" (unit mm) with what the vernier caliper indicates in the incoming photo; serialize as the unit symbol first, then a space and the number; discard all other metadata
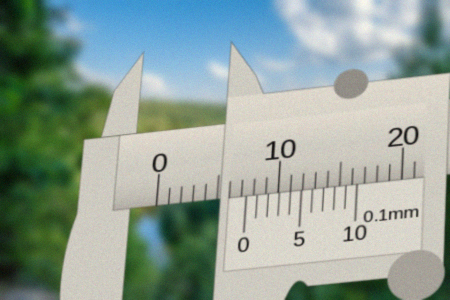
mm 7.4
